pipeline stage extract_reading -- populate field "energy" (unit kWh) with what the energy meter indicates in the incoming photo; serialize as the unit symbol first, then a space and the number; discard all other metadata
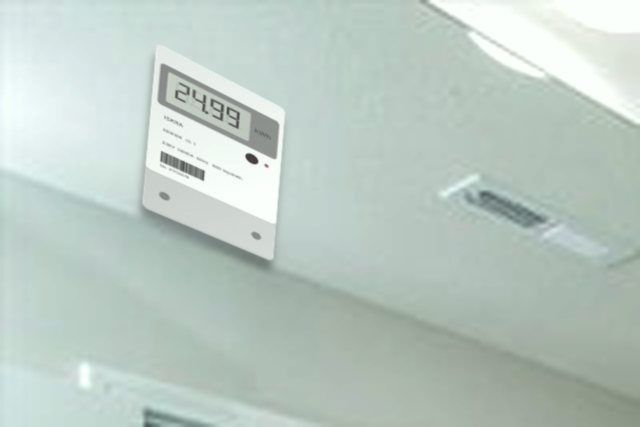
kWh 24.99
